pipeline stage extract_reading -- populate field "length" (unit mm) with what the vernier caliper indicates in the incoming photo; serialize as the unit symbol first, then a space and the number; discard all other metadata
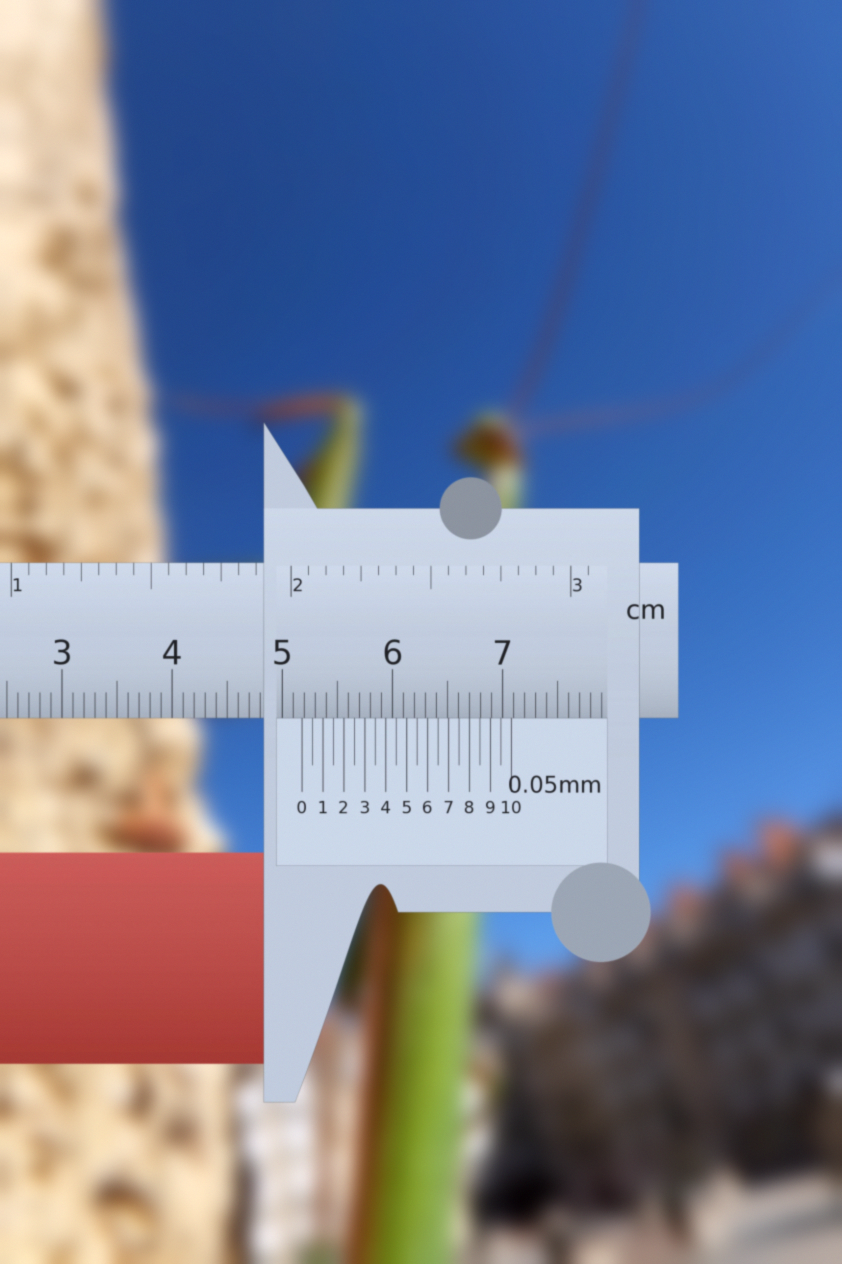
mm 51.8
